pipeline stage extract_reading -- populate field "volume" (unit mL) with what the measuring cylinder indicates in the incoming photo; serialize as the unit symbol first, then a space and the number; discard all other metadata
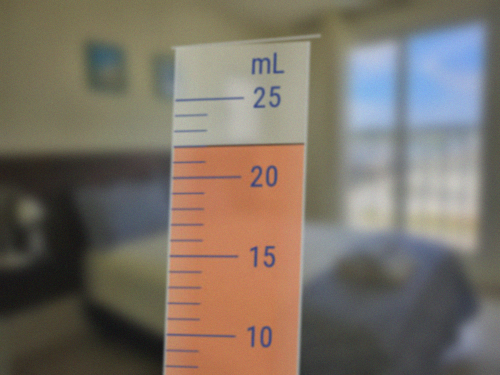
mL 22
